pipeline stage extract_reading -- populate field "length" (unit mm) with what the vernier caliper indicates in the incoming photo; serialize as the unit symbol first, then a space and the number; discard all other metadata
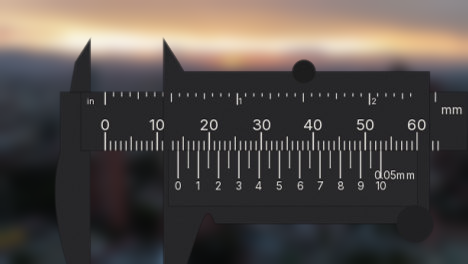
mm 14.0
